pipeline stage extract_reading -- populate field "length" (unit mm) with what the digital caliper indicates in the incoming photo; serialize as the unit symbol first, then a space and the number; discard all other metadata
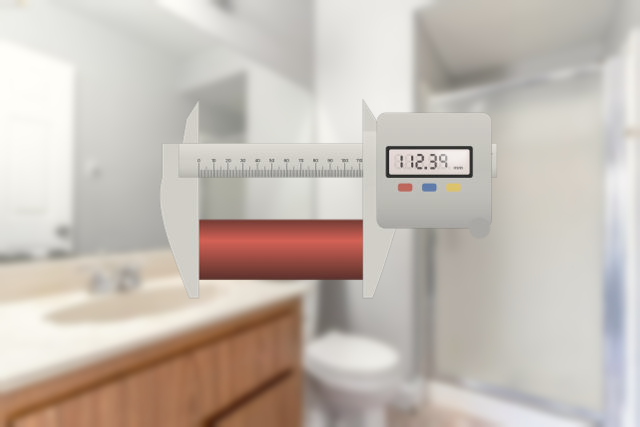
mm 112.39
